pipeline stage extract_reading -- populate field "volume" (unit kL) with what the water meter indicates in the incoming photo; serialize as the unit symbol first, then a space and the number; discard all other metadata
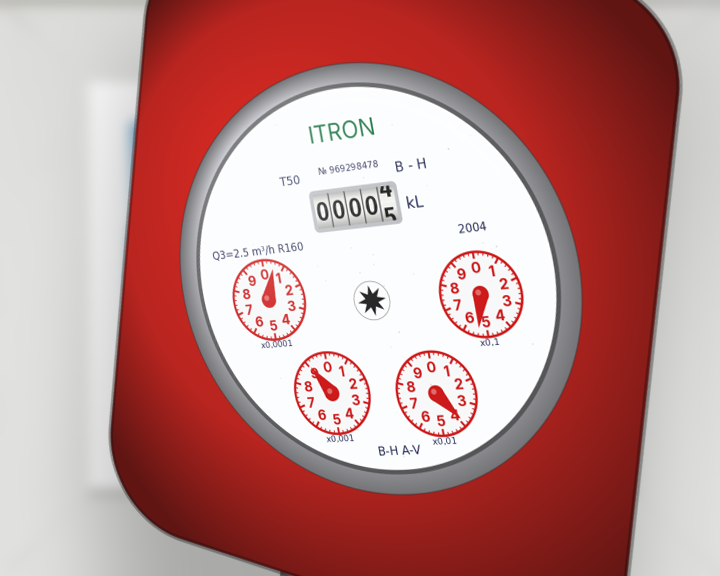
kL 4.5390
